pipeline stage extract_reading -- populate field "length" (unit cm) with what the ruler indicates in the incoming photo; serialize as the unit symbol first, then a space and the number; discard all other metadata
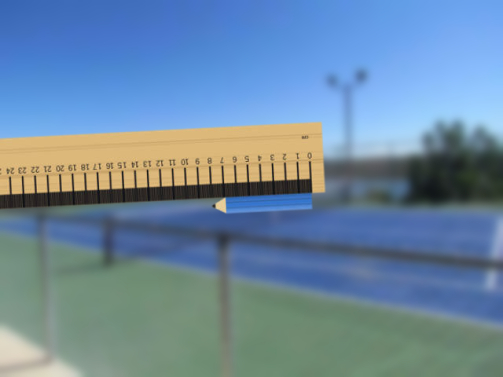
cm 8
